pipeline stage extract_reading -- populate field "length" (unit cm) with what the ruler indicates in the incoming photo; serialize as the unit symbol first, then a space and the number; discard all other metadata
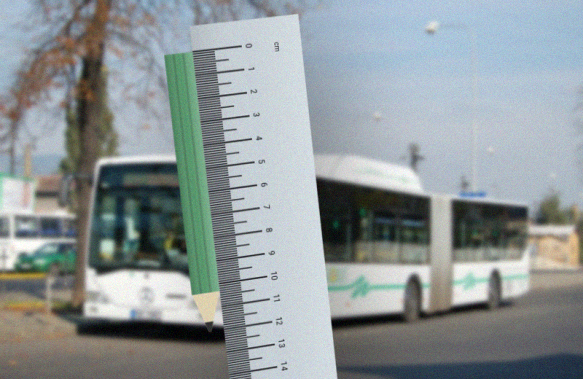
cm 12
